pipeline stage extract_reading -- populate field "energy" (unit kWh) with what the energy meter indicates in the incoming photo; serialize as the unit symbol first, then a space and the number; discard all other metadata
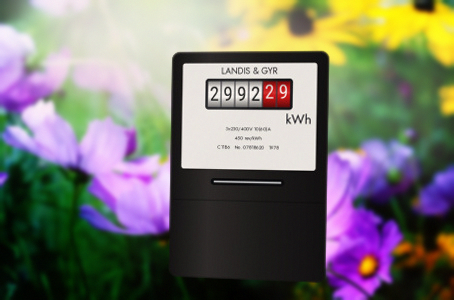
kWh 2992.29
